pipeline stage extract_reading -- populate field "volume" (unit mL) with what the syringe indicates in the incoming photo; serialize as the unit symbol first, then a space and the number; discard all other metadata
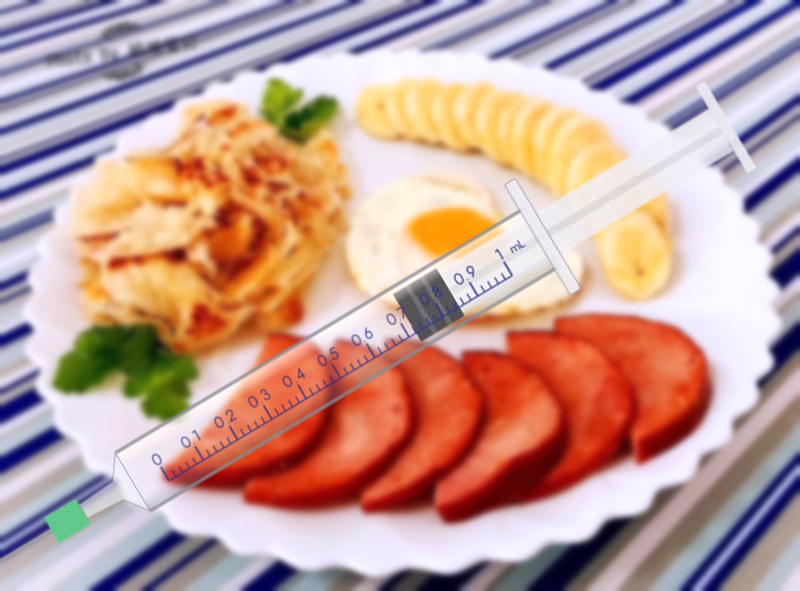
mL 0.72
